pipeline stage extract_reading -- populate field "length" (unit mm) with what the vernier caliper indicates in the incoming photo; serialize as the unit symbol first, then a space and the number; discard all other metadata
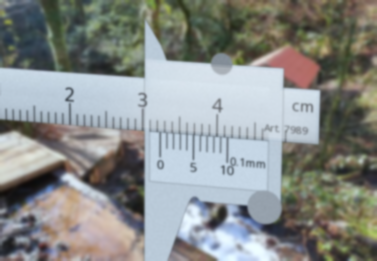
mm 32.4
